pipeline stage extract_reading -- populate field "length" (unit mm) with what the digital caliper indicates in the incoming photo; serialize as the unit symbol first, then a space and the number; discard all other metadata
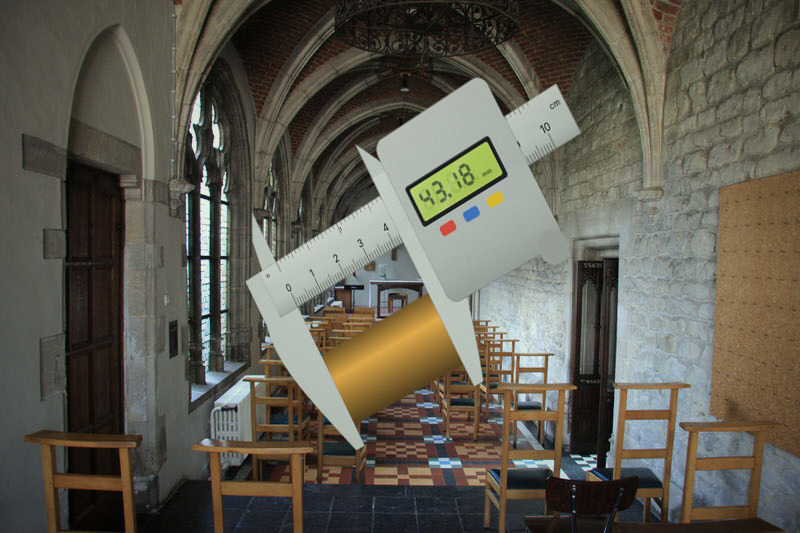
mm 43.18
